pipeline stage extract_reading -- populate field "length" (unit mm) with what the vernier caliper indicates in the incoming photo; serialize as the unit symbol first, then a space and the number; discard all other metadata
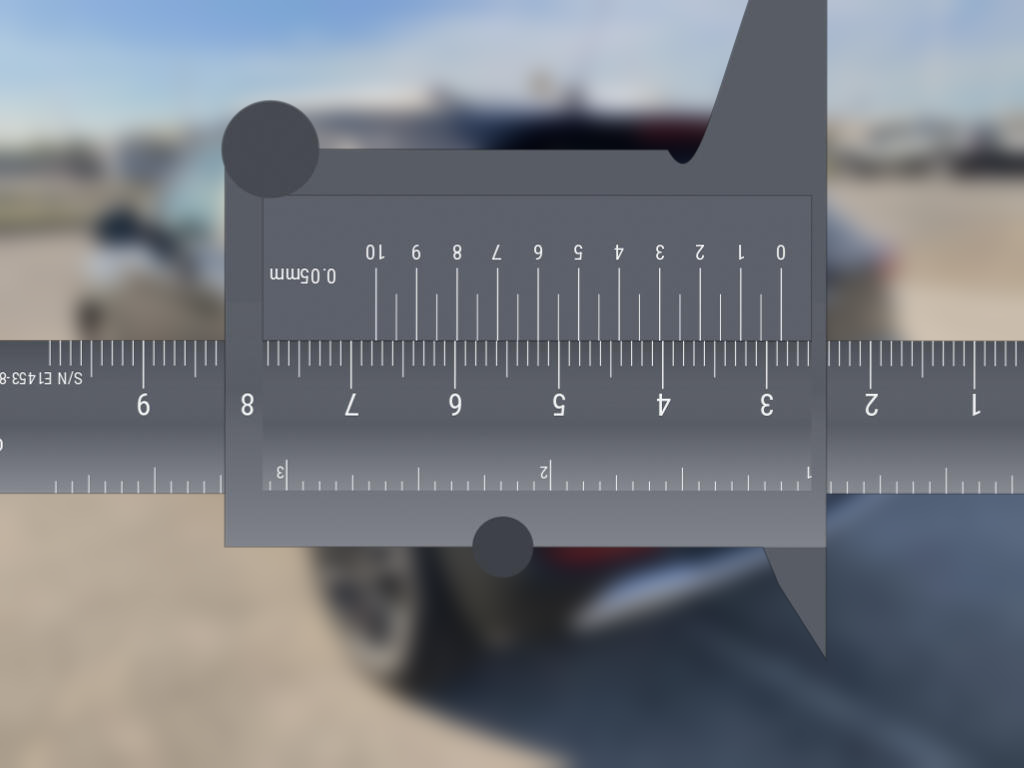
mm 28.6
